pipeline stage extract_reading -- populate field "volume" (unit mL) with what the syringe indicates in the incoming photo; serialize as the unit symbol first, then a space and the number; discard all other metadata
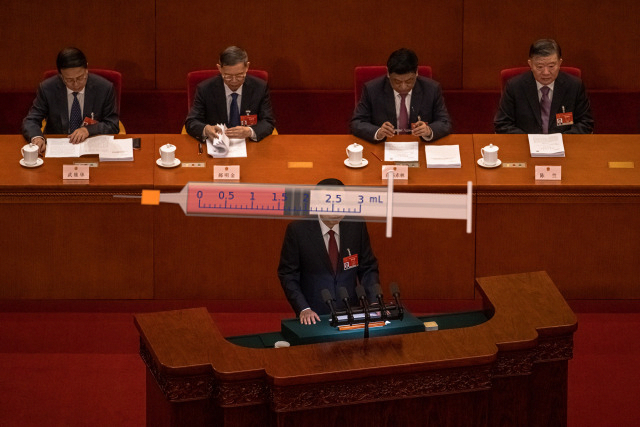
mL 1.6
